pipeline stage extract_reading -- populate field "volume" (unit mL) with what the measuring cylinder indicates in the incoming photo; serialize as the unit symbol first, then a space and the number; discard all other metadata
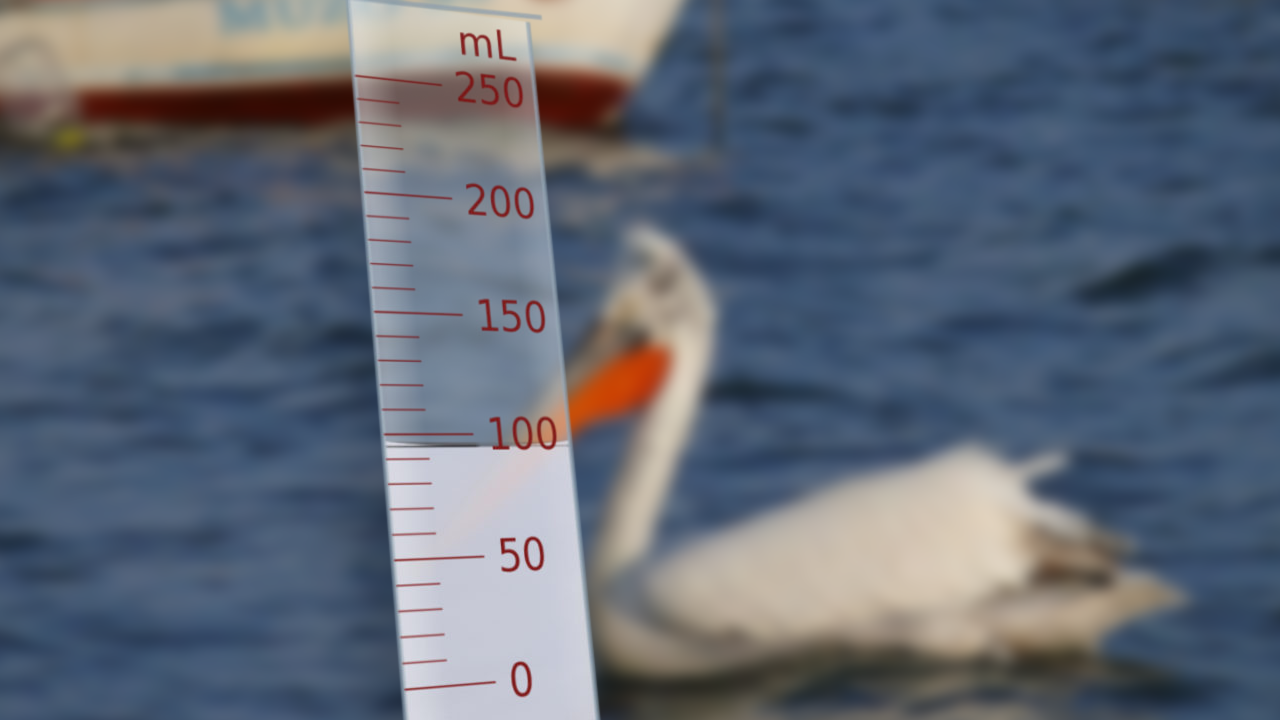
mL 95
